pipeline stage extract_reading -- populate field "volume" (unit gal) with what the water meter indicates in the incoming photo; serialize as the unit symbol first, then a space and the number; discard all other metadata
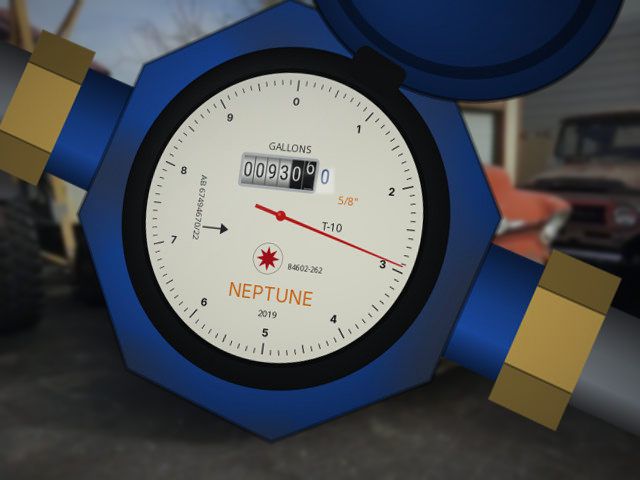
gal 93062.9
